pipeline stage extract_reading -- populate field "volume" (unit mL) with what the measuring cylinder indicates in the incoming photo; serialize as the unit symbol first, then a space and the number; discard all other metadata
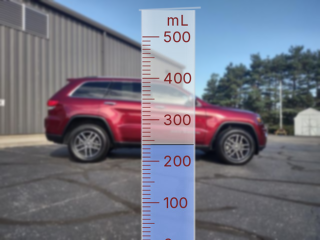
mL 240
